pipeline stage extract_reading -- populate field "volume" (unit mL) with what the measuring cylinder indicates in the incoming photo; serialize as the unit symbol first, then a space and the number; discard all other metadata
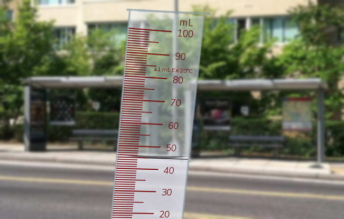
mL 45
